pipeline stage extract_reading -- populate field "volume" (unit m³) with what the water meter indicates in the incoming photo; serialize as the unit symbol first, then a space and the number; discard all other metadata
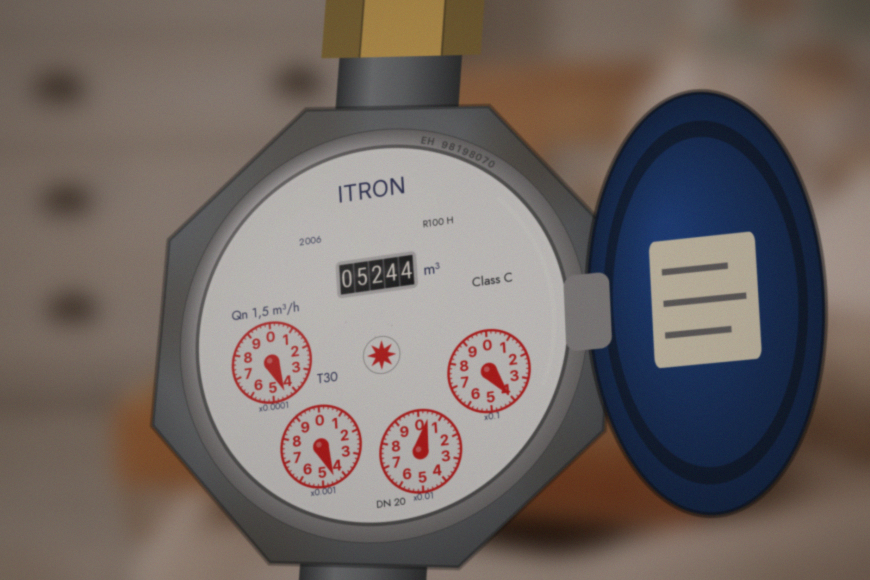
m³ 5244.4044
